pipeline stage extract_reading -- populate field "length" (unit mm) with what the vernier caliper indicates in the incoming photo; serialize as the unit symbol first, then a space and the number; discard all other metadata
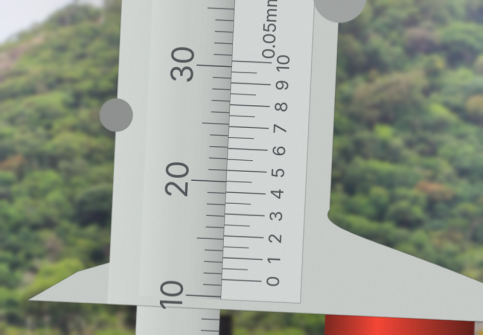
mm 11.5
